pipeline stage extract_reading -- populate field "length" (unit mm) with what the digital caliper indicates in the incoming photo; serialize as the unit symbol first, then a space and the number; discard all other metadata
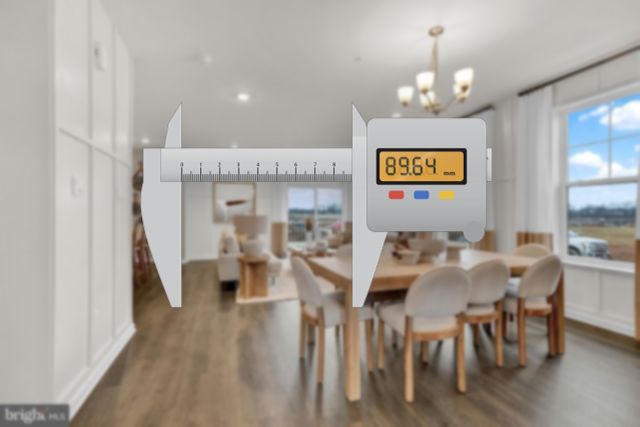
mm 89.64
